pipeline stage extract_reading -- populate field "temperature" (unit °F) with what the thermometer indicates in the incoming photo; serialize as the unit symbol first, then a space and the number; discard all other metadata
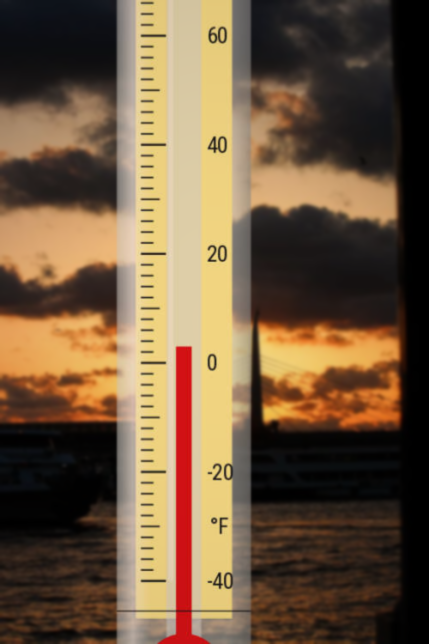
°F 3
